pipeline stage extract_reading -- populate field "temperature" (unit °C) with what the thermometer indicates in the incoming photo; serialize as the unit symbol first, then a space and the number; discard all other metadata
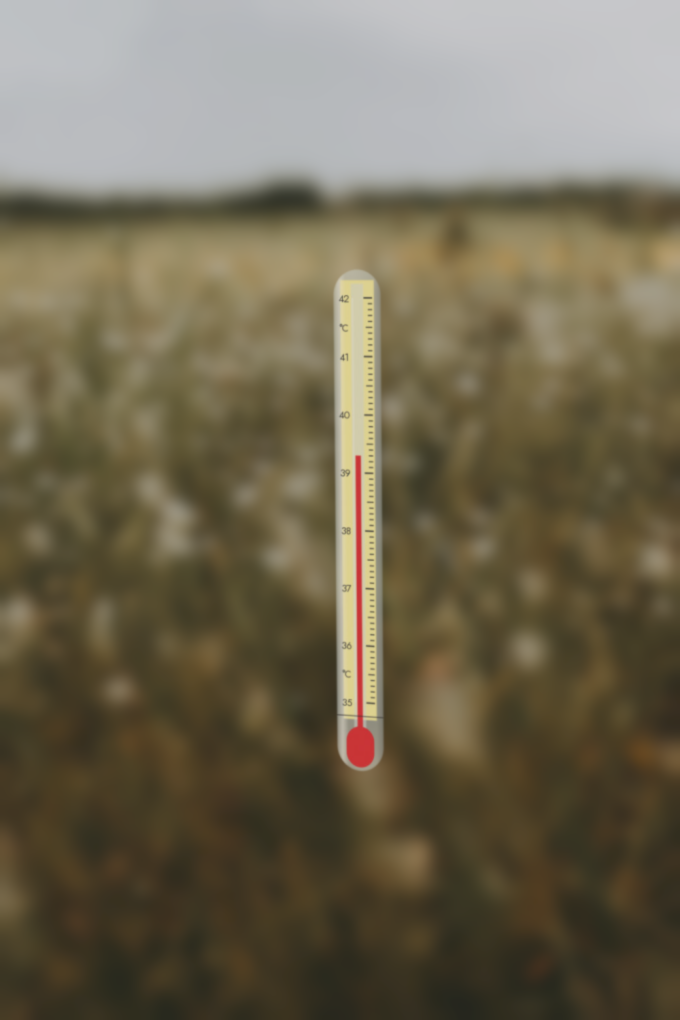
°C 39.3
